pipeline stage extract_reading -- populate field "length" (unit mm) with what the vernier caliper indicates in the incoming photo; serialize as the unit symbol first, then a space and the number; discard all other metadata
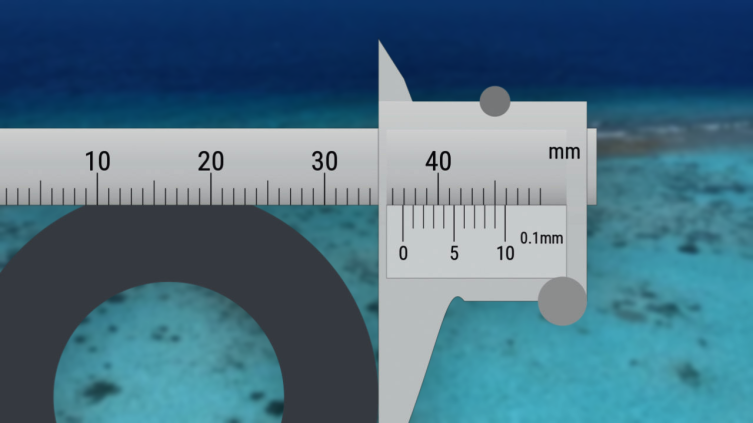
mm 36.9
